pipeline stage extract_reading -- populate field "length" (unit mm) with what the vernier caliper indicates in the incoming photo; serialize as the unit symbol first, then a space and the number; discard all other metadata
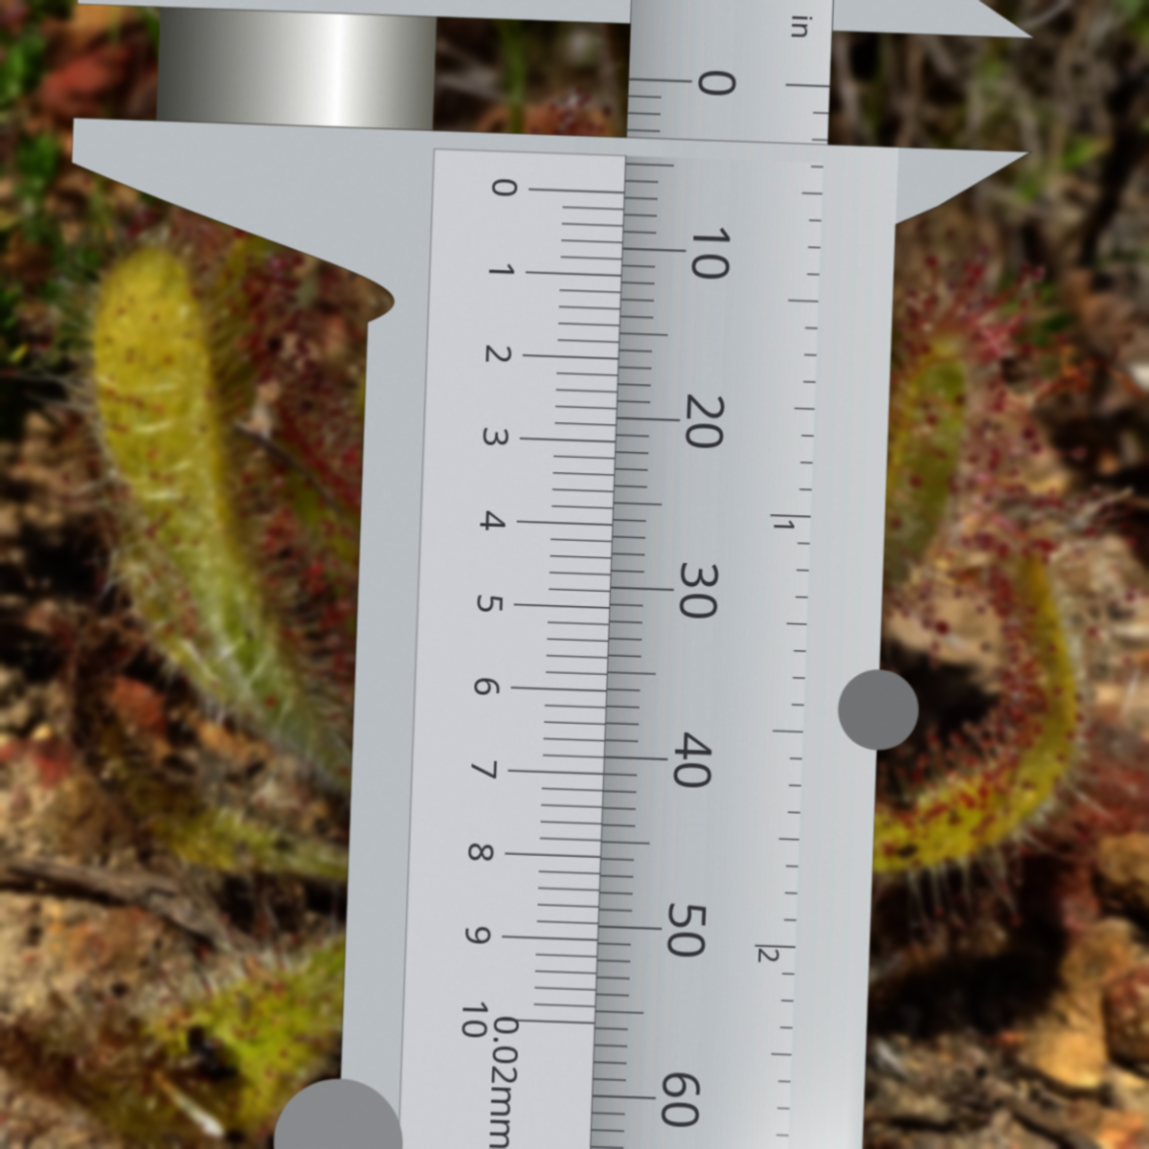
mm 6.7
